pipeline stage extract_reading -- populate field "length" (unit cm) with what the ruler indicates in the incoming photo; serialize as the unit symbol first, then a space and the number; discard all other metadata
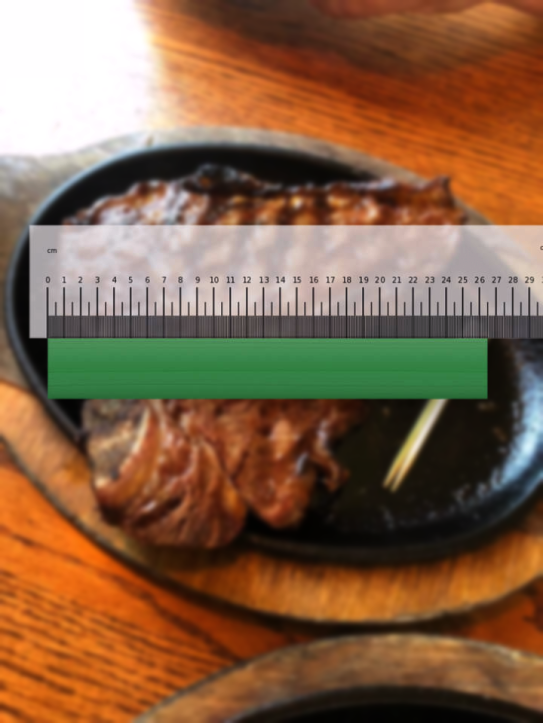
cm 26.5
